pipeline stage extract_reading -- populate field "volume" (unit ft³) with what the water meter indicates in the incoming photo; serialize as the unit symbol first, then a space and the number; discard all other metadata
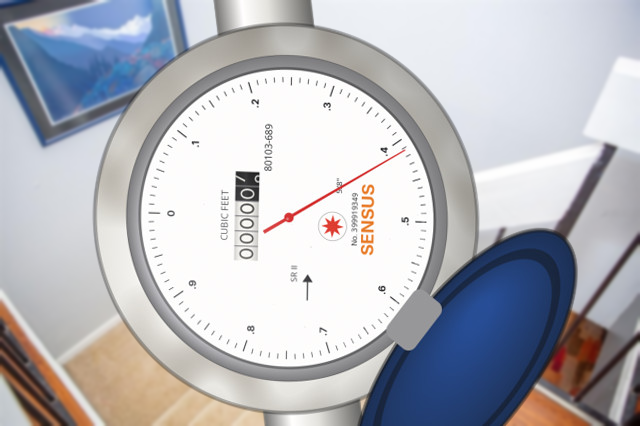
ft³ 7.41
